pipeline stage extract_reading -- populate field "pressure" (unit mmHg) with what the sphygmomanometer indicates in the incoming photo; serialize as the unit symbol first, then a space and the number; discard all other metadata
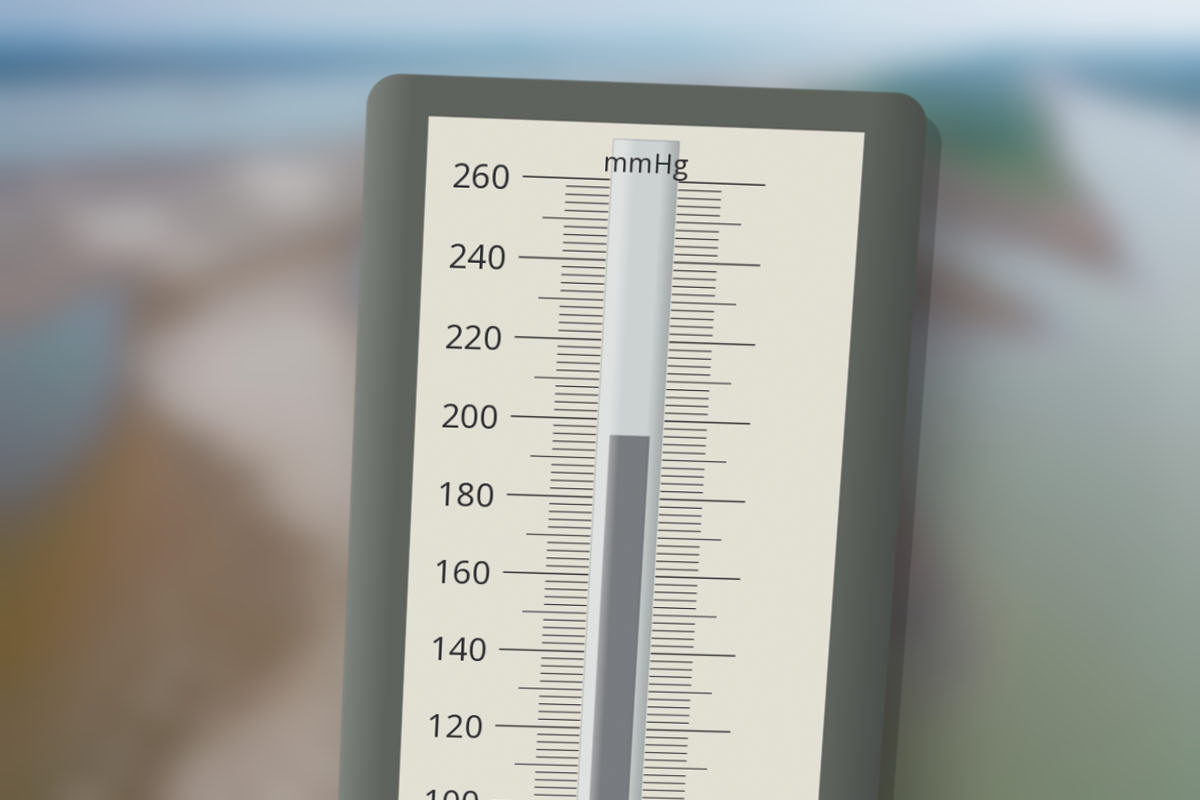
mmHg 196
